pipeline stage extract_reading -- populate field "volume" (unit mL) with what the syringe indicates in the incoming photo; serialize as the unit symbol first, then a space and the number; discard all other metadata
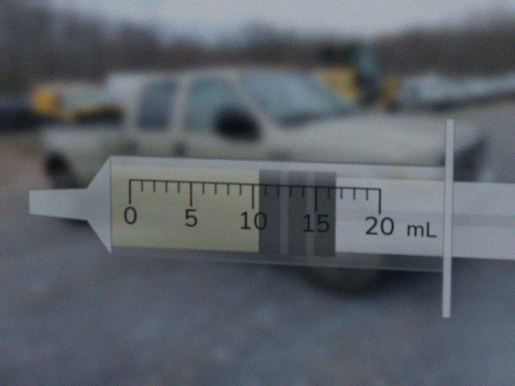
mL 10.5
